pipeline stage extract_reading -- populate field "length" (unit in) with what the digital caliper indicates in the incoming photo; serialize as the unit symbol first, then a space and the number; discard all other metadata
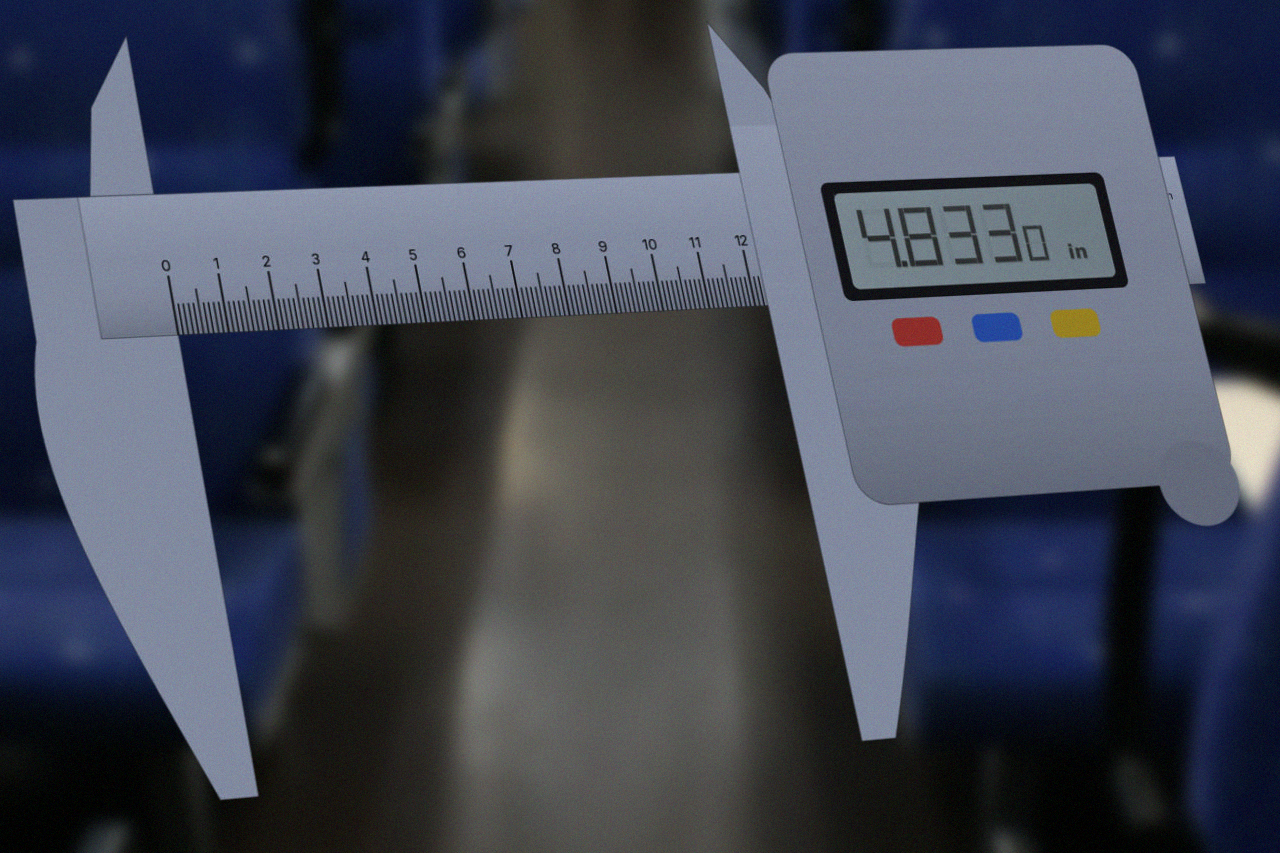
in 4.8330
